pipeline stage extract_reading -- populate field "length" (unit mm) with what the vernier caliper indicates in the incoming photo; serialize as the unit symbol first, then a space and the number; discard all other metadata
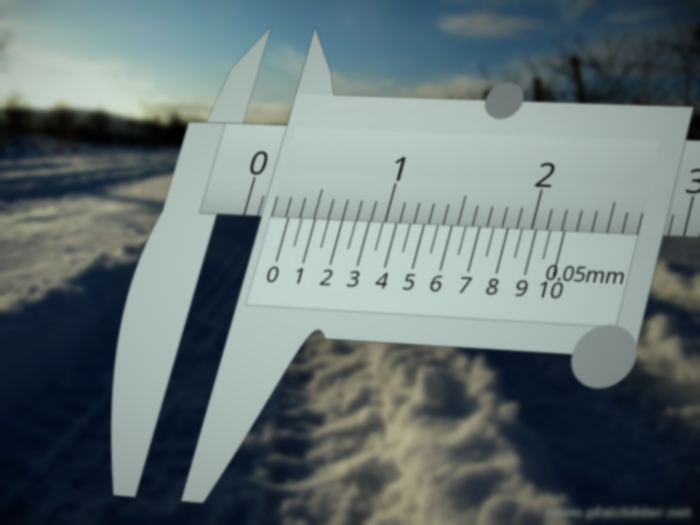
mm 3.2
